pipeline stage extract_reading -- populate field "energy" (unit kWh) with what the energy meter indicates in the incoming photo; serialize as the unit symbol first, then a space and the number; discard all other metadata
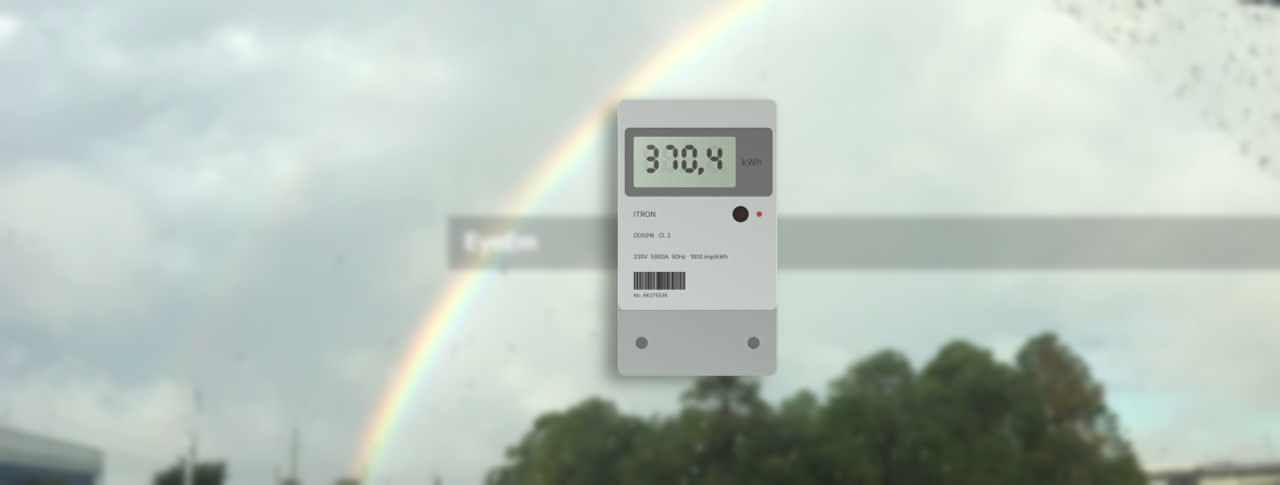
kWh 370.4
